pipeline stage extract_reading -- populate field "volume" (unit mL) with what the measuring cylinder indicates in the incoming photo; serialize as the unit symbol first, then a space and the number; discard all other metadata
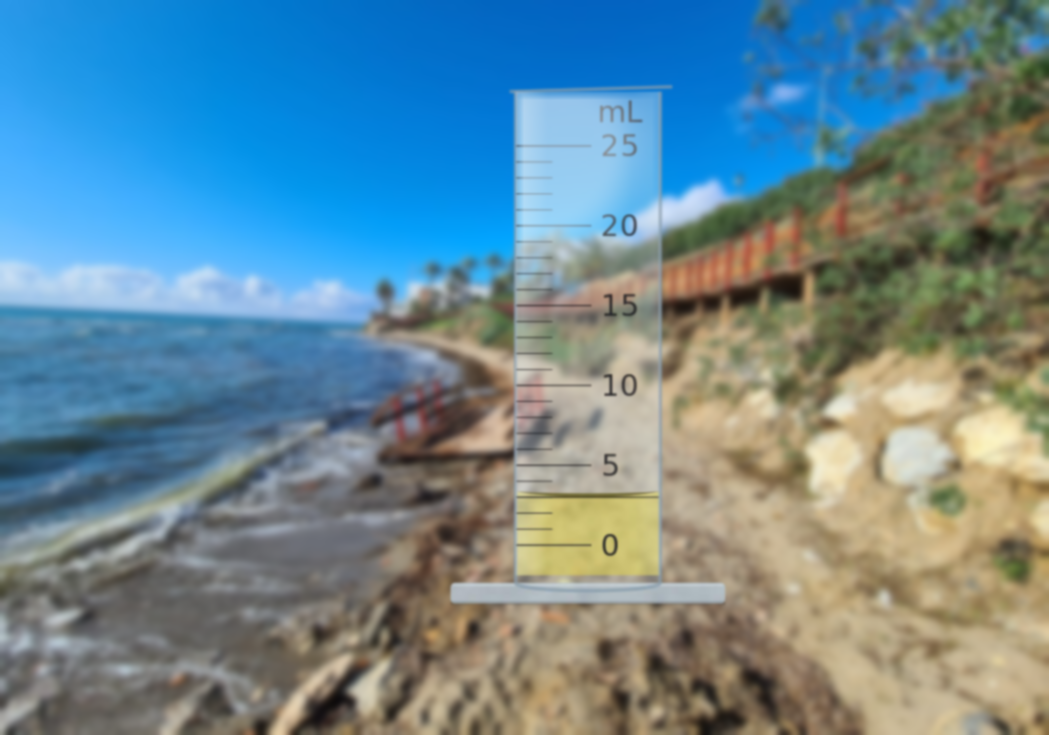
mL 3
